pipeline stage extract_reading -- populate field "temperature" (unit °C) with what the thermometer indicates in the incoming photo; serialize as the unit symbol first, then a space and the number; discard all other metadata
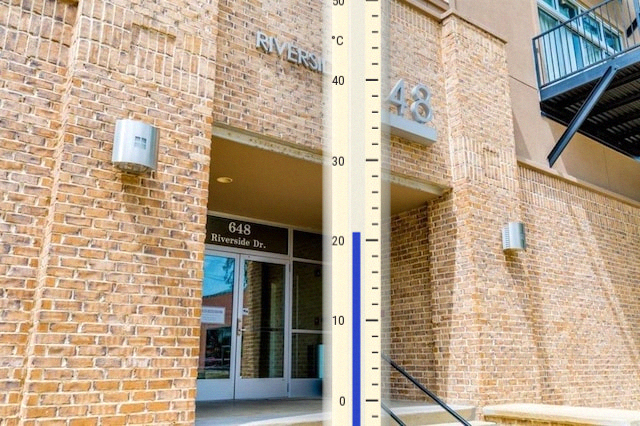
°C 21
